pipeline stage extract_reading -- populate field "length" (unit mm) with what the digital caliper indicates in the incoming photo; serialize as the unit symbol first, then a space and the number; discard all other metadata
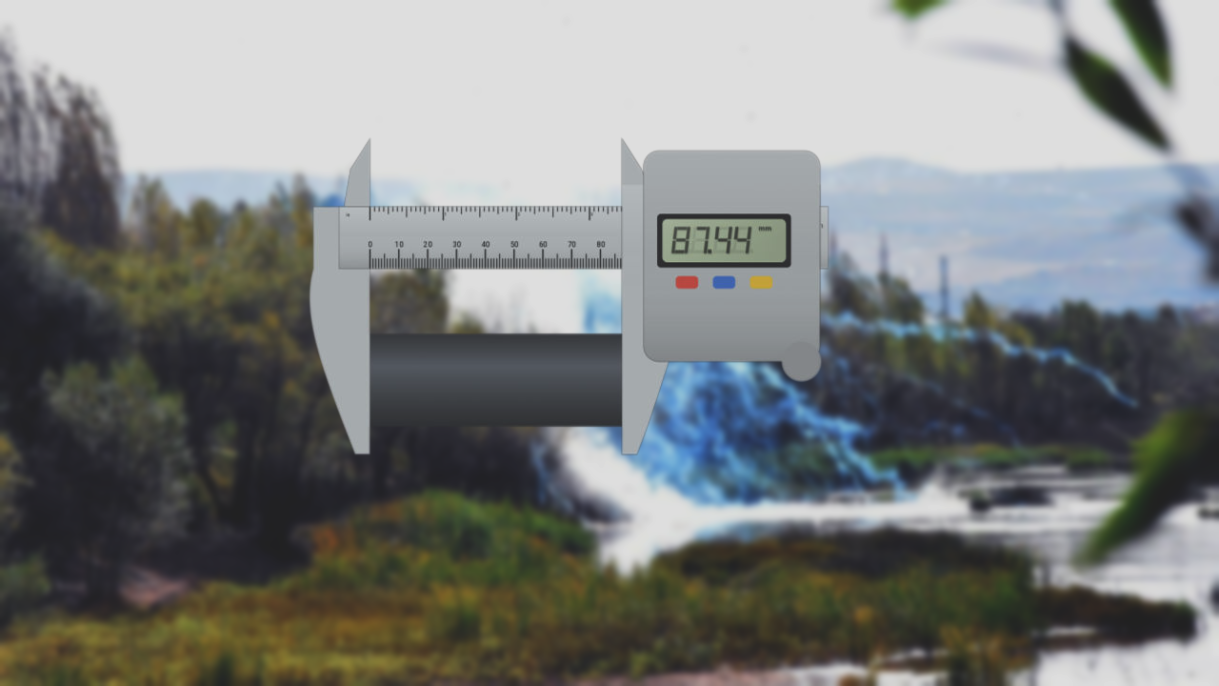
mm 87.44
